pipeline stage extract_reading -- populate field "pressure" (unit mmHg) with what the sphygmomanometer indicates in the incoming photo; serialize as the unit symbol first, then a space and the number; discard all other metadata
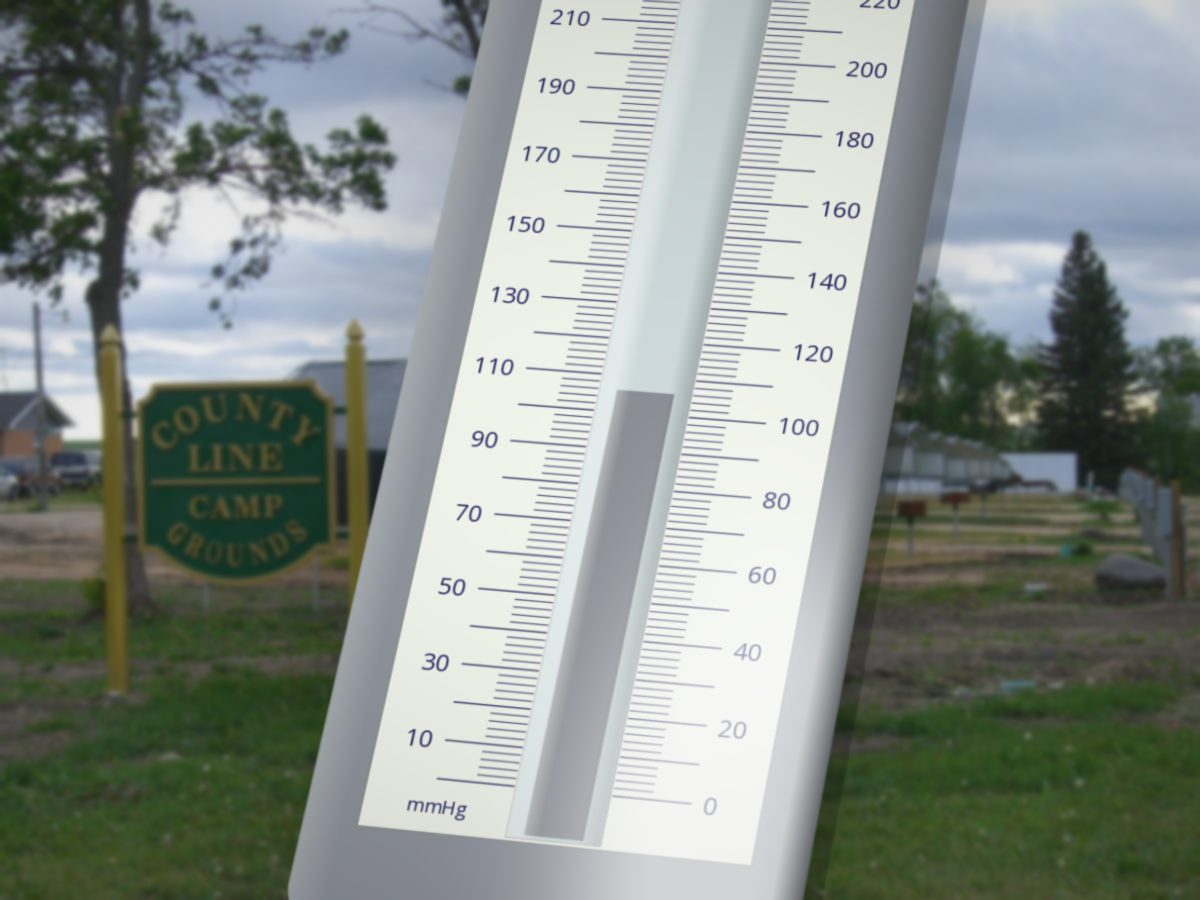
mmHg 106
